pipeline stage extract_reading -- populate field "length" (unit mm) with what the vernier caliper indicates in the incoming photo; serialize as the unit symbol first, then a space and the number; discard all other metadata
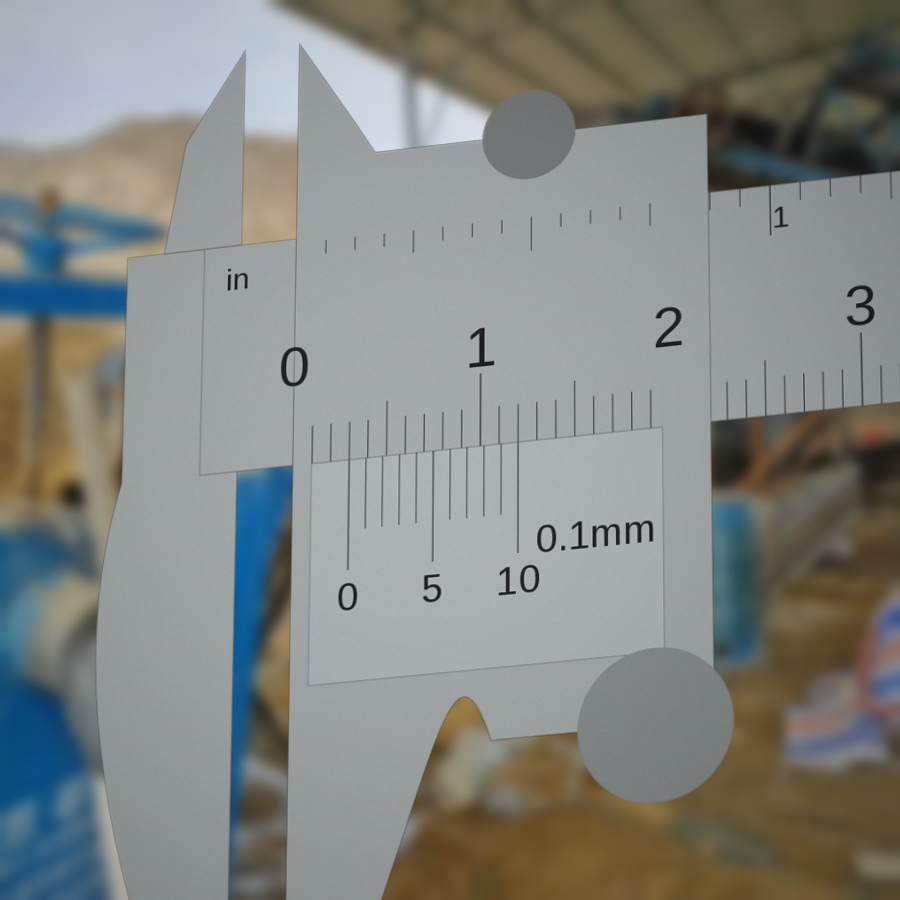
mm 3.0
